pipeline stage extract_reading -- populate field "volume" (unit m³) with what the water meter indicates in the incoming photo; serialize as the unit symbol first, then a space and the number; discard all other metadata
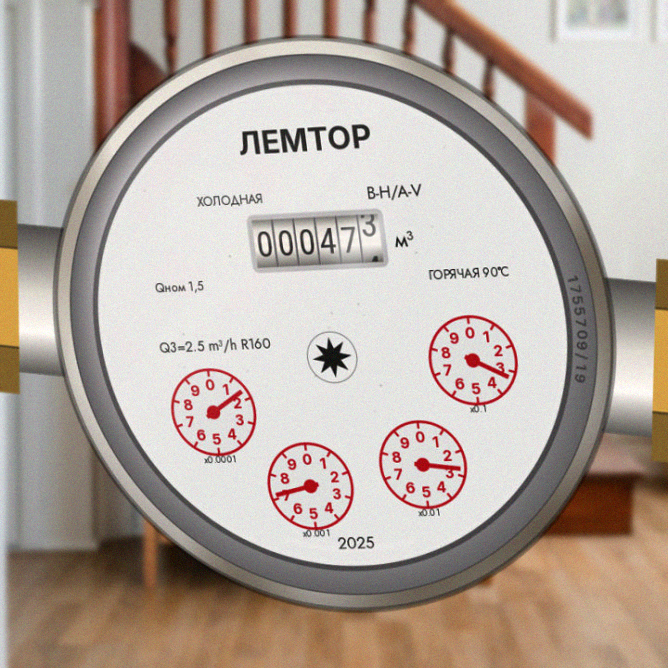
m³ 473.3271
